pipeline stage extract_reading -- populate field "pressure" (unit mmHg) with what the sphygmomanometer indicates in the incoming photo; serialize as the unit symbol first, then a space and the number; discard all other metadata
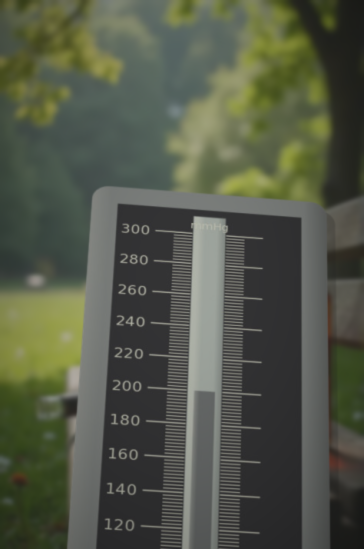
mmHg 200
